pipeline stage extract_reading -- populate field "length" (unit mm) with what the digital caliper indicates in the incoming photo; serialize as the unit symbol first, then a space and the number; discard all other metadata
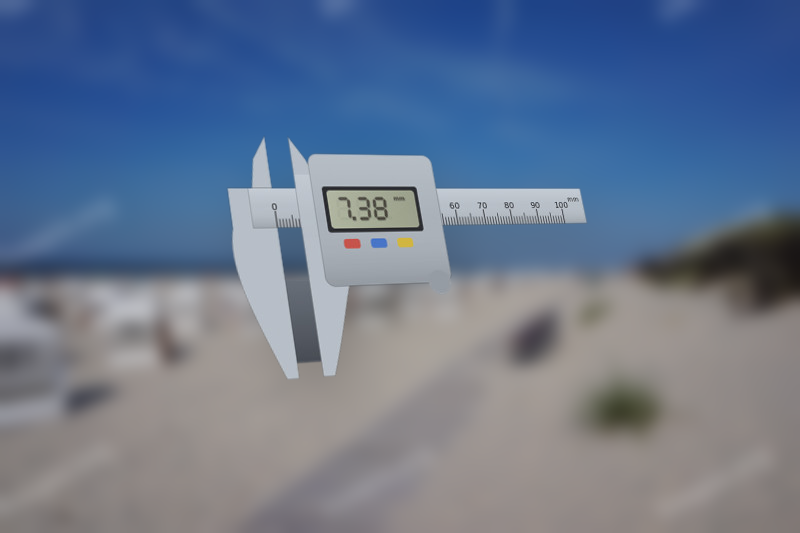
mm 7.38
